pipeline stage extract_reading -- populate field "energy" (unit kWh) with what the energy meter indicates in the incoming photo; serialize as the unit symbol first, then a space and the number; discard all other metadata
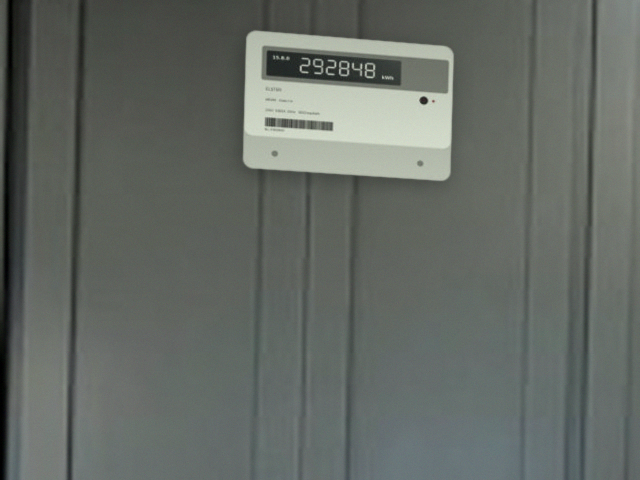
kWh 292848
